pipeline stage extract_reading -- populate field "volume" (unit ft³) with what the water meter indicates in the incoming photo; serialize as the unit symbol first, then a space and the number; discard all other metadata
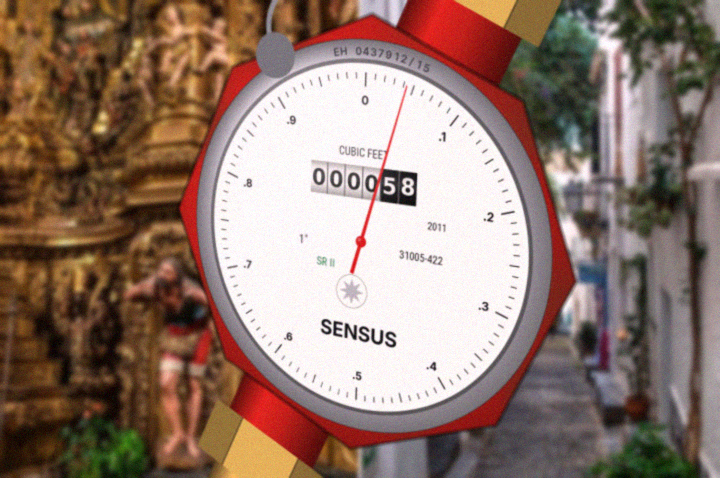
ft³ 58.04
